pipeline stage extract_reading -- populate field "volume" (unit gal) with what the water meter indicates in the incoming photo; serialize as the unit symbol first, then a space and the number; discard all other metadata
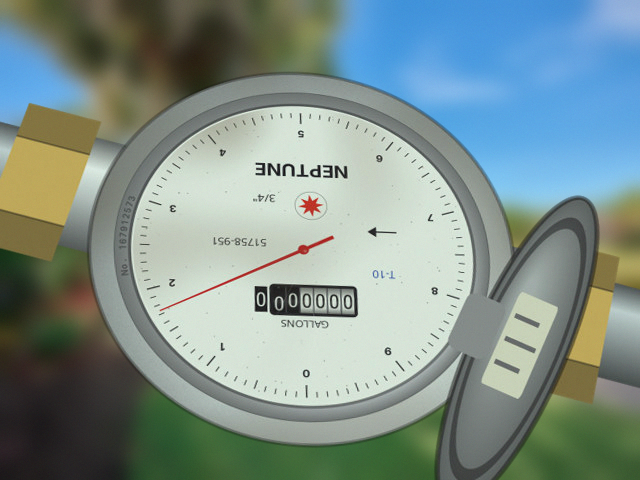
gal 1.7
